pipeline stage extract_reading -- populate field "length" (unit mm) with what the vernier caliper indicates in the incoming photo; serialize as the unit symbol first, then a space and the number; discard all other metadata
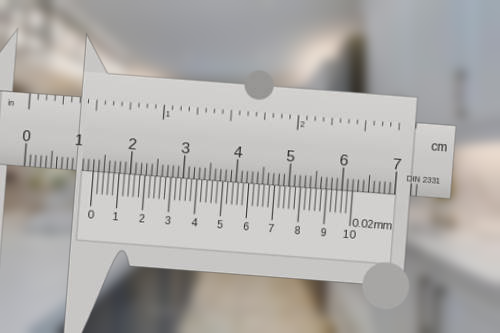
mm 13.0
